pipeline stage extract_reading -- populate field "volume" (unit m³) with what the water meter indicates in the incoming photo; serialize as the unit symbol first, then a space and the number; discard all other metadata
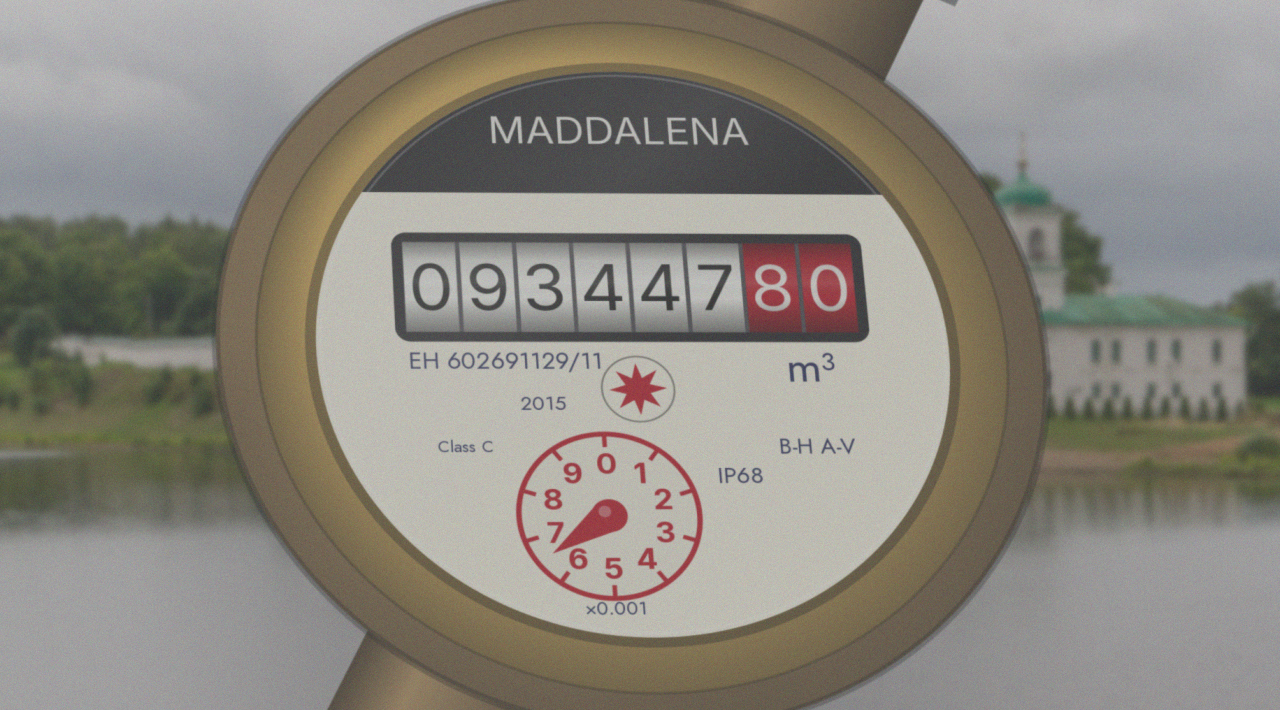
m³ 93447.806
